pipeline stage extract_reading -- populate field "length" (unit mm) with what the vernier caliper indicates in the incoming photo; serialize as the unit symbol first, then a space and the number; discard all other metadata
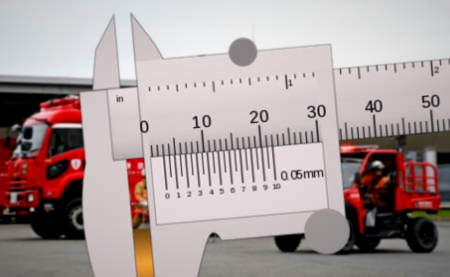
mm 3.0
